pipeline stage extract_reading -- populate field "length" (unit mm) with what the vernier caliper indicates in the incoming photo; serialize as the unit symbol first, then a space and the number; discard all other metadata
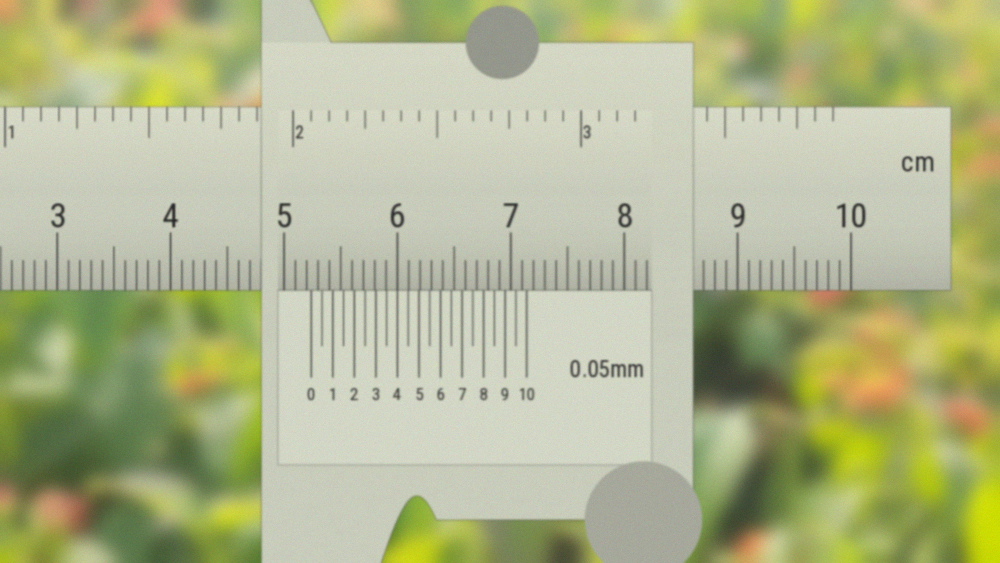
mm 52.4
